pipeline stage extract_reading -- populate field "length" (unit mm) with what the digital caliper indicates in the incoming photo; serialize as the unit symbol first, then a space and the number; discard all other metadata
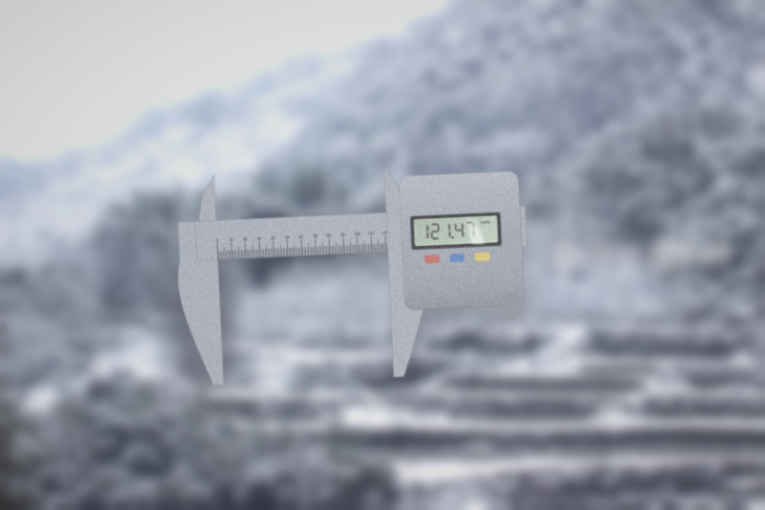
mm 121.47
